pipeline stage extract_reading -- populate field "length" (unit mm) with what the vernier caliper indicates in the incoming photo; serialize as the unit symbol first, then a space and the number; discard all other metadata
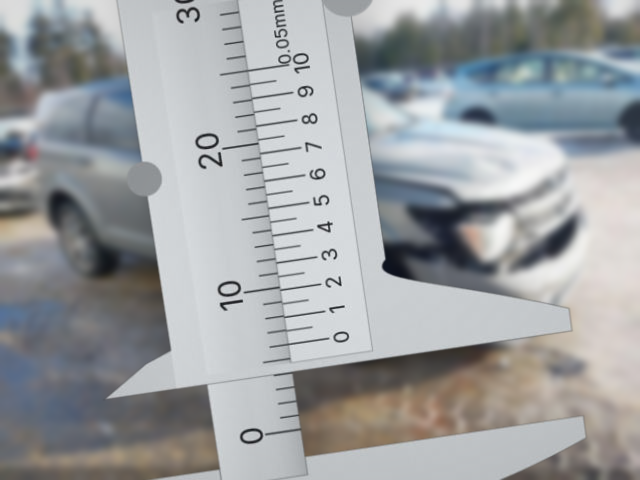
mm 6.0
